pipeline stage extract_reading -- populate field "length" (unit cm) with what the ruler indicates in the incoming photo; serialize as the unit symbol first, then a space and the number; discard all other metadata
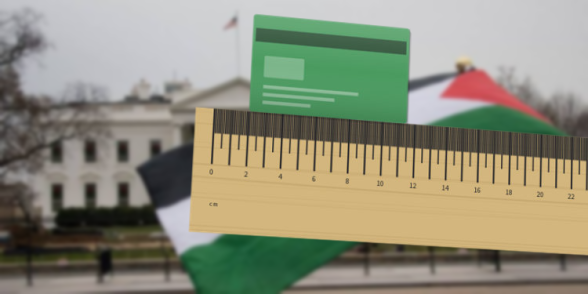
cm 9.5
